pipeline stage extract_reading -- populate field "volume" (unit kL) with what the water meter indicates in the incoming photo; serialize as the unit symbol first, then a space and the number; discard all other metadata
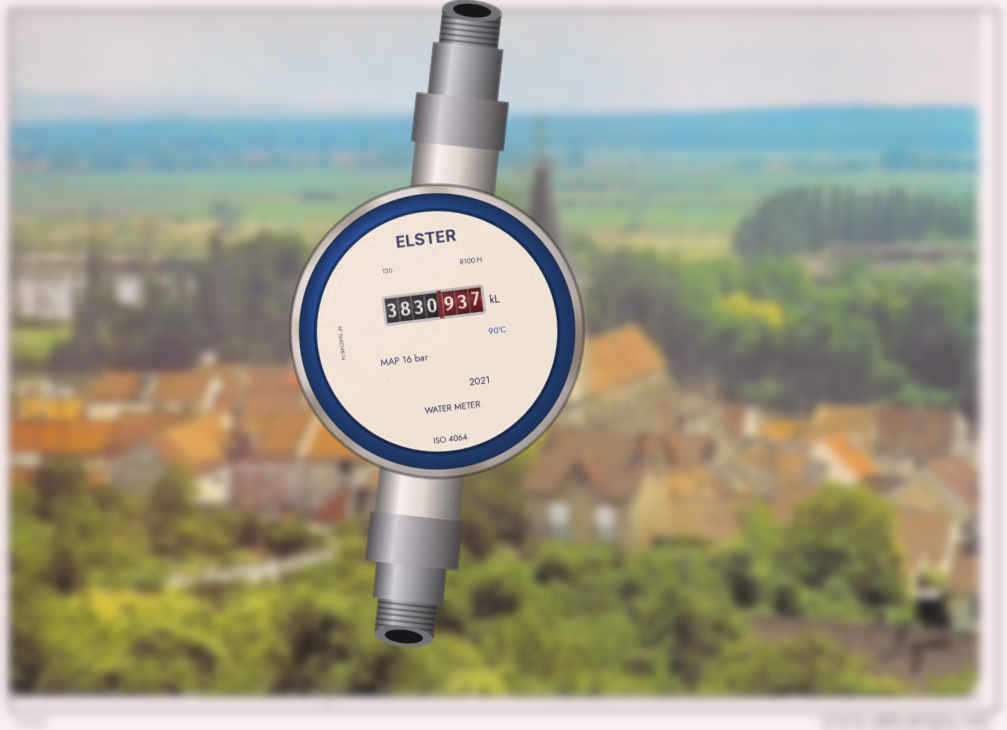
kL 3830.937
